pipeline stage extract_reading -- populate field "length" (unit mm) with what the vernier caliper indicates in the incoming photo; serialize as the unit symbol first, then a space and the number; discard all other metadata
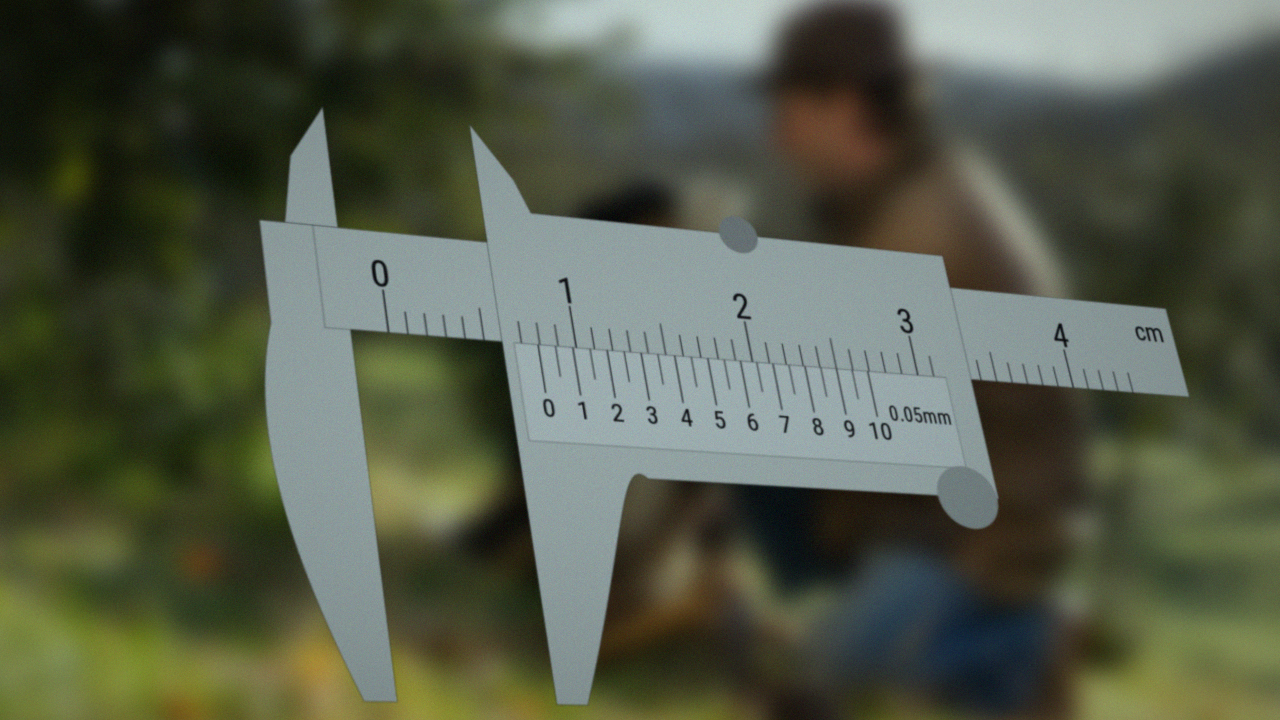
mm 7.9
